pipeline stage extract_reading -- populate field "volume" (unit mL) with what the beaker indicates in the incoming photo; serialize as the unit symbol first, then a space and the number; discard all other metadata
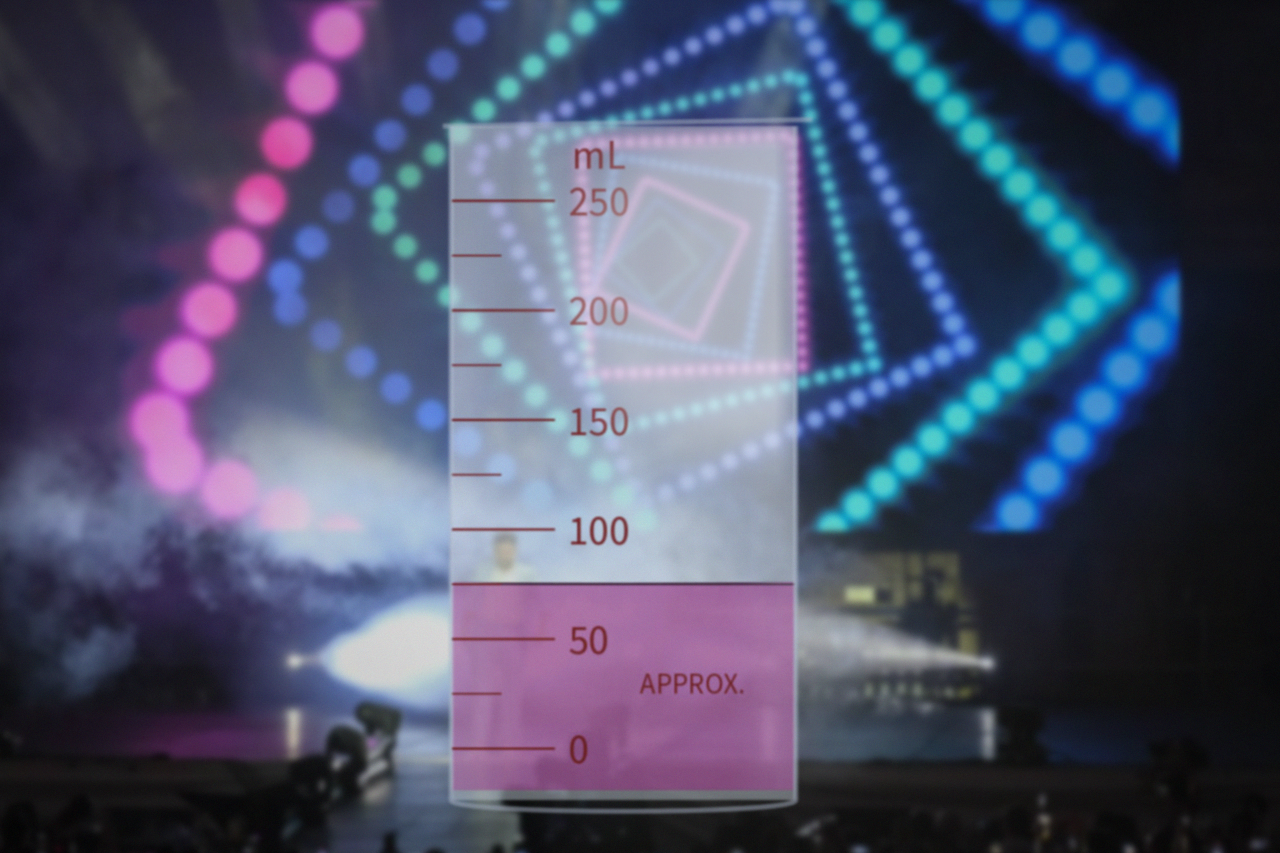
mL 75
